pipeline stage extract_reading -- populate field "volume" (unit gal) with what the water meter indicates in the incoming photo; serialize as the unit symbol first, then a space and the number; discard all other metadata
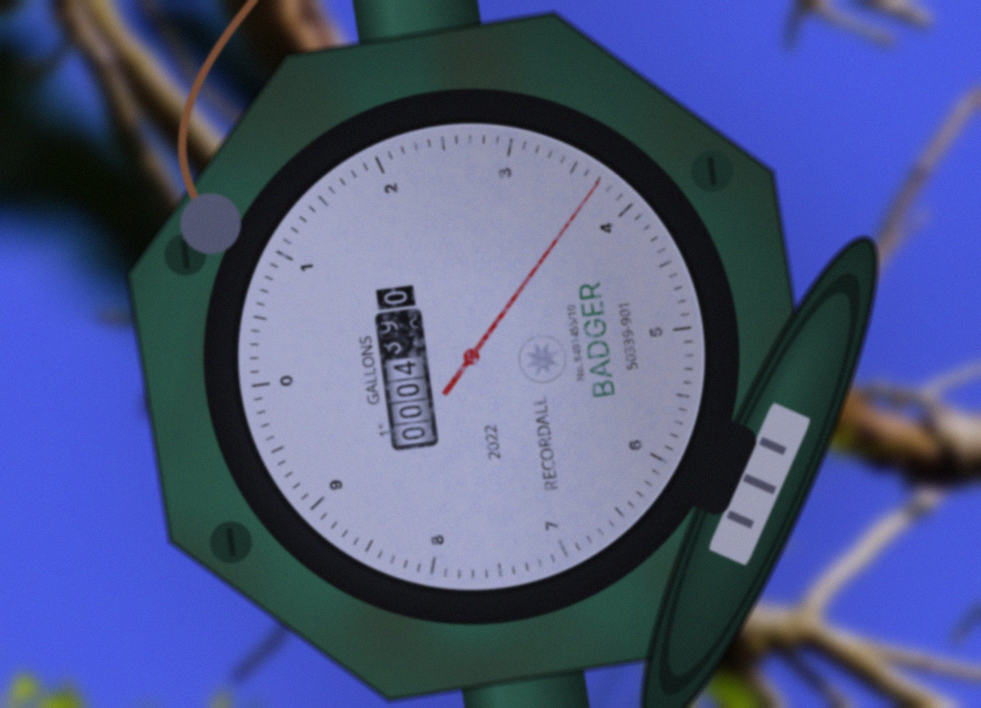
gal 4393.7
